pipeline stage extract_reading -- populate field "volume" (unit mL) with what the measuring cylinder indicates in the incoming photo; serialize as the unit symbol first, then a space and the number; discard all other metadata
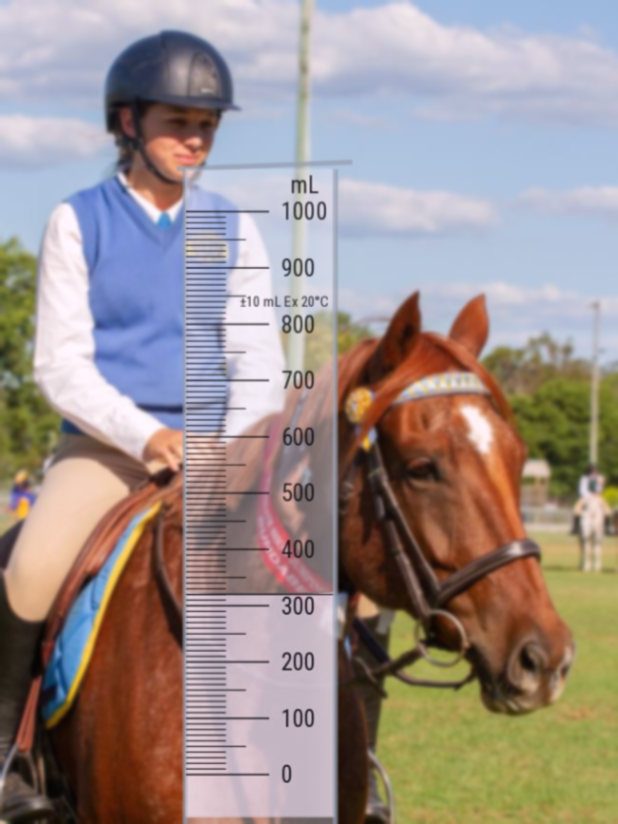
mL 320
